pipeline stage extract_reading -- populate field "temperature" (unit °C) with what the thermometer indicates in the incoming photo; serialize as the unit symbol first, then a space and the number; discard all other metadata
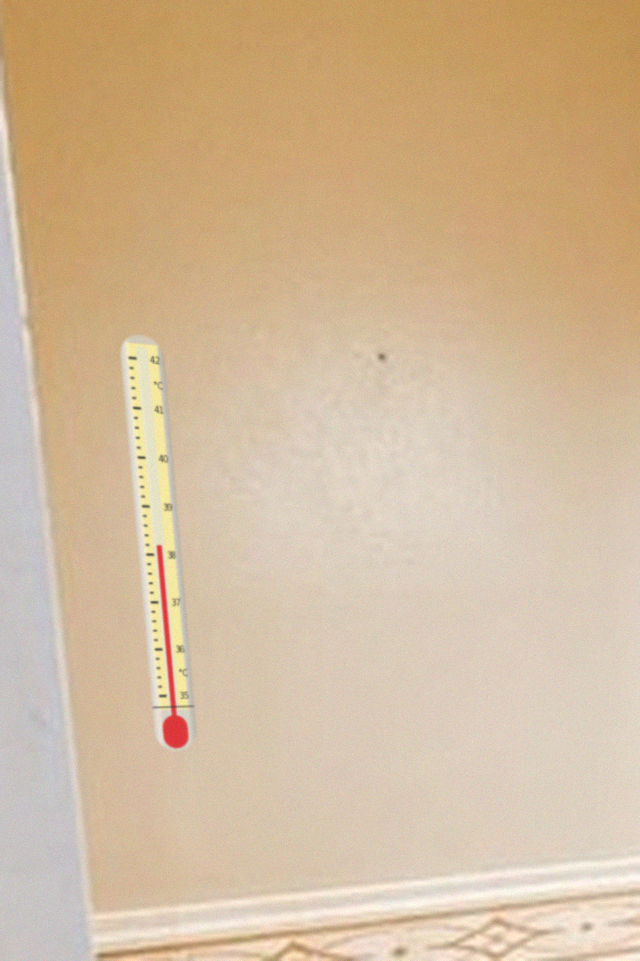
°C 38.2
